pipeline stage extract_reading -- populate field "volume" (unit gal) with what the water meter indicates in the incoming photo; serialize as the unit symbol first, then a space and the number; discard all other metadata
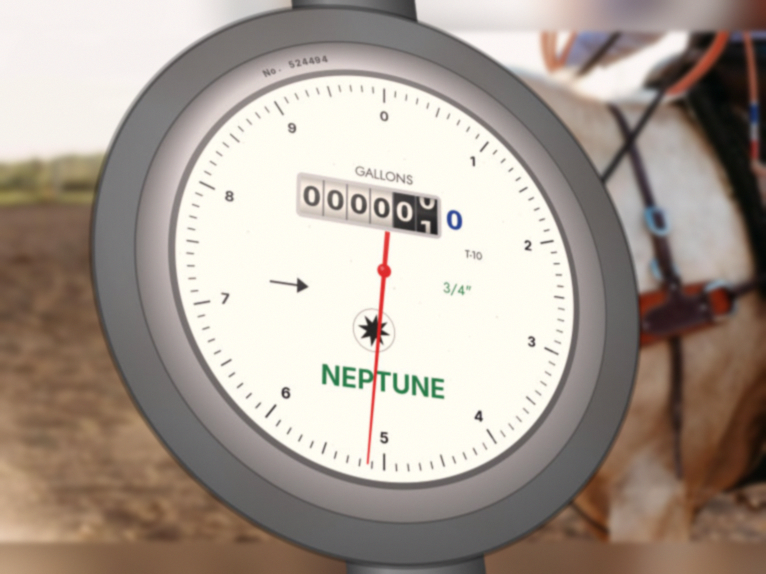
gal 5.1
